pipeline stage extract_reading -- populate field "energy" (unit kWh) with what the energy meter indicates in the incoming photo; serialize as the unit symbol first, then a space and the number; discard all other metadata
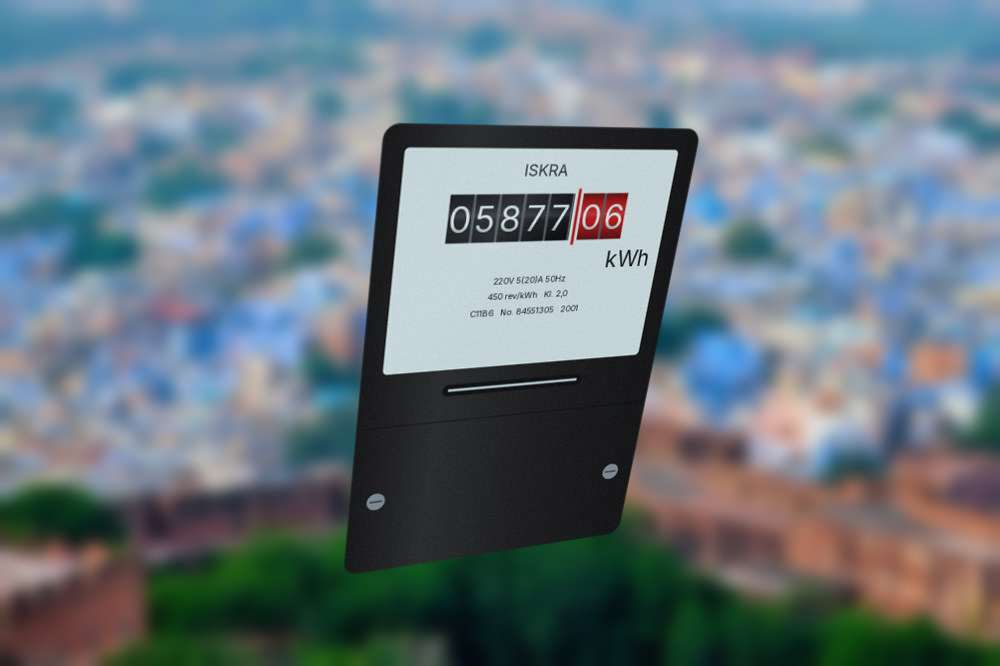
kWh 5877.06
